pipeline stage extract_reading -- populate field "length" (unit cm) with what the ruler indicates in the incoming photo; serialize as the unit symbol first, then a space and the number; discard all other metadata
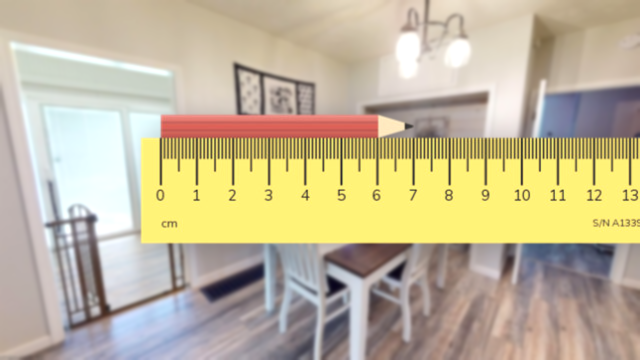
cm 7
